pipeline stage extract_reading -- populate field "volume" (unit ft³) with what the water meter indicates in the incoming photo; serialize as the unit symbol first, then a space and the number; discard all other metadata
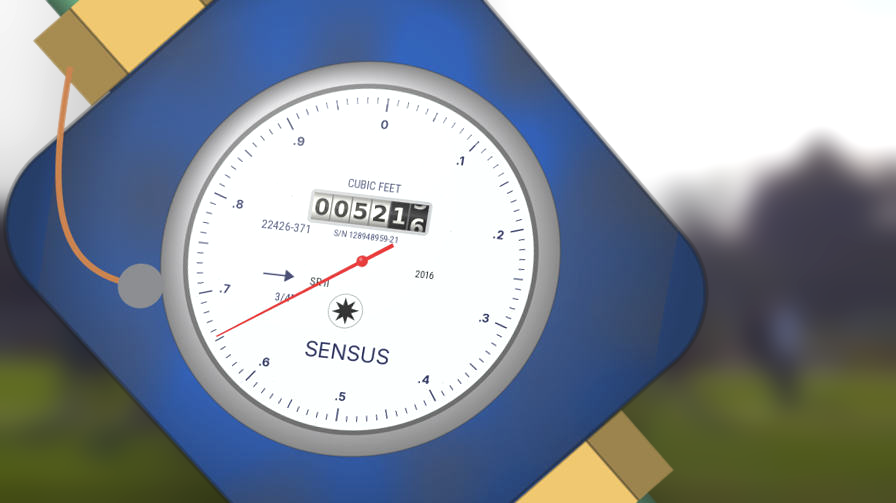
ft³ 5215.65
